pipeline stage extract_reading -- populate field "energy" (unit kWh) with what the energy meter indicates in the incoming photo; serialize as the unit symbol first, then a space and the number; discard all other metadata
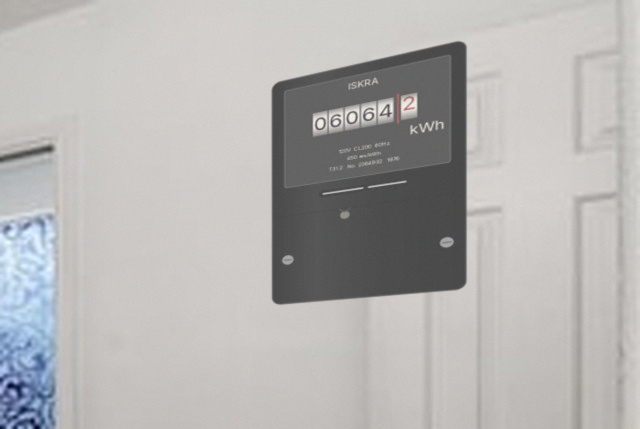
kWh 6064.2
